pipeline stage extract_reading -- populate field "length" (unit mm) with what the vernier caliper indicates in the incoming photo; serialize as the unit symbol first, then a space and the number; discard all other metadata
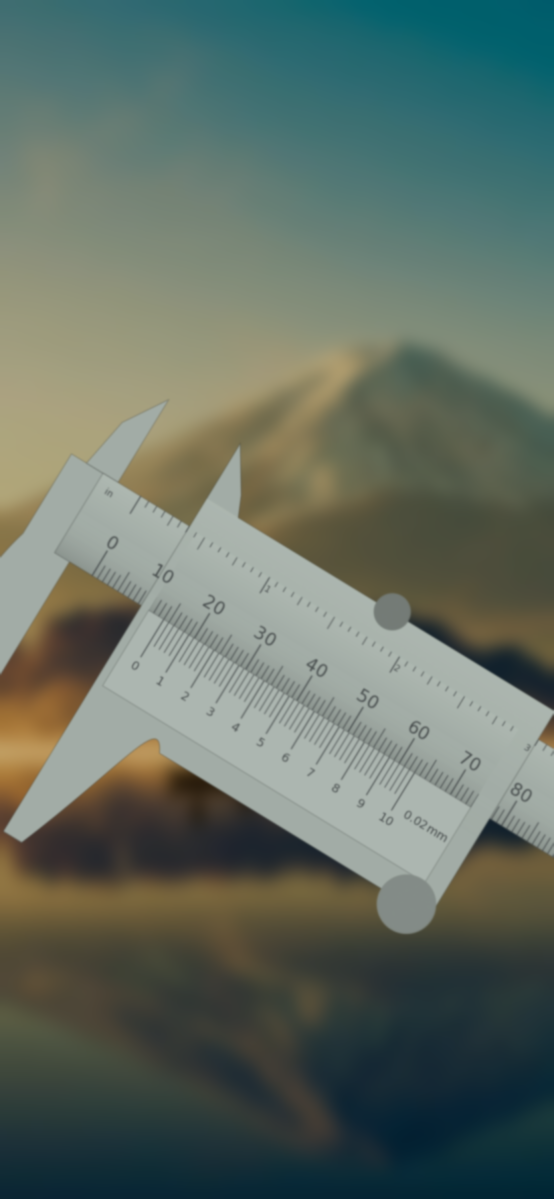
mm 14.0
